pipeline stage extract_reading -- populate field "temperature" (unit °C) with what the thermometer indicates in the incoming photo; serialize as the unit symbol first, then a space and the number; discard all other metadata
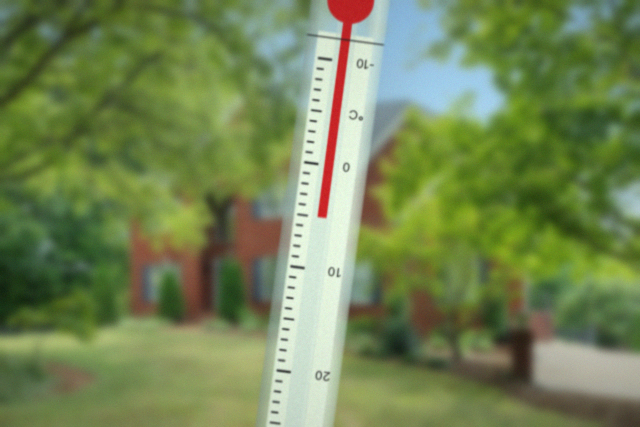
°C 5
